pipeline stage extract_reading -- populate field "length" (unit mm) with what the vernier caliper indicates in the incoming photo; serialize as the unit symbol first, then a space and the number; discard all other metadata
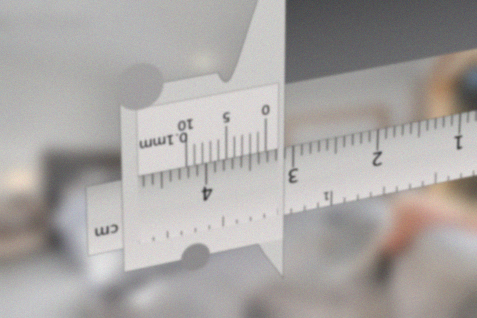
mm 33.2
